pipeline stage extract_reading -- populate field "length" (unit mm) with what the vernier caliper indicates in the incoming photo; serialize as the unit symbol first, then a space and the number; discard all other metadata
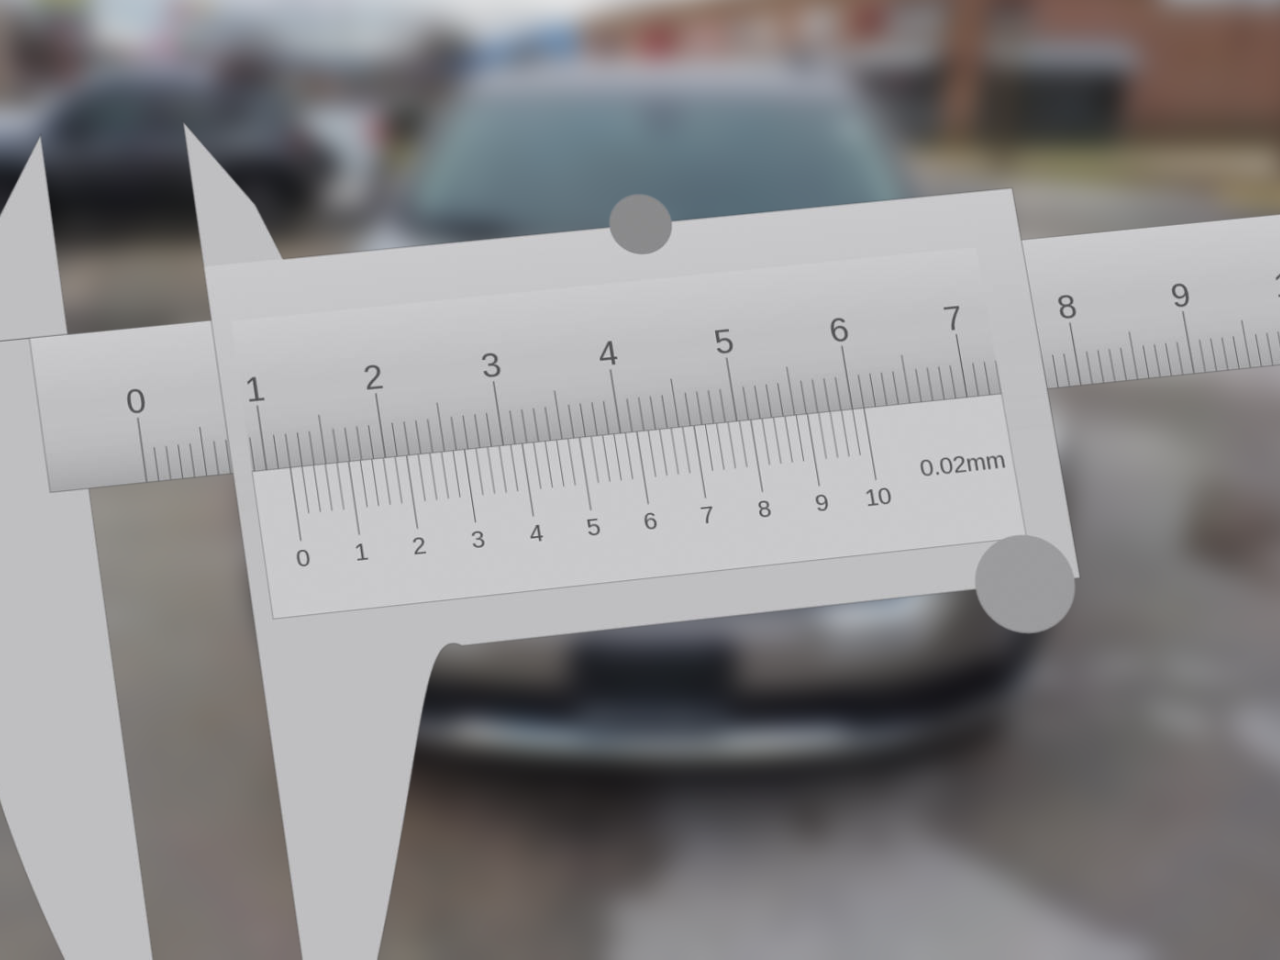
mm 12.0
